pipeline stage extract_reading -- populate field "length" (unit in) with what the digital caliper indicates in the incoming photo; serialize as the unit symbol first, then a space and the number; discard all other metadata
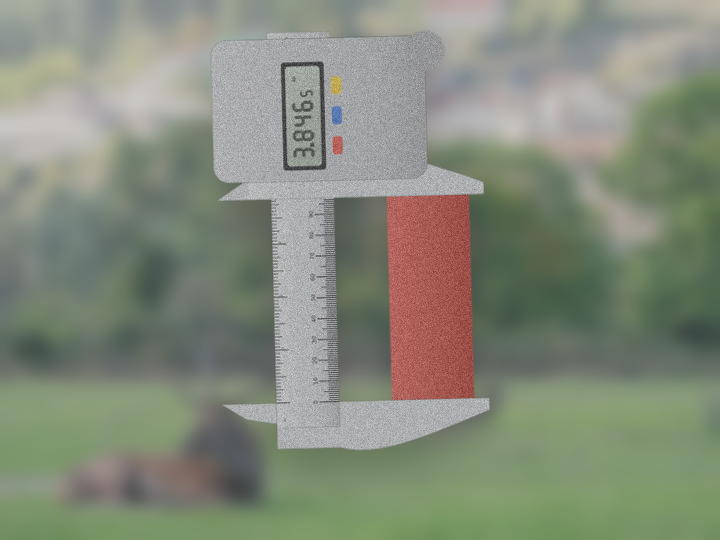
in 3.8465
